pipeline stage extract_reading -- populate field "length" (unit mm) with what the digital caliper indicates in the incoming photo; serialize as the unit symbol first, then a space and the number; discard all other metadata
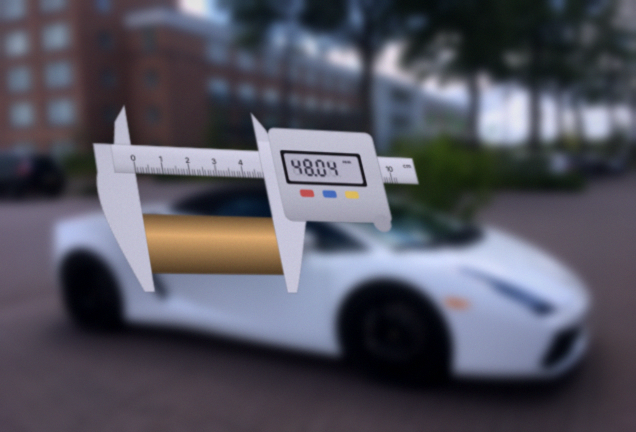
mm 48.04
